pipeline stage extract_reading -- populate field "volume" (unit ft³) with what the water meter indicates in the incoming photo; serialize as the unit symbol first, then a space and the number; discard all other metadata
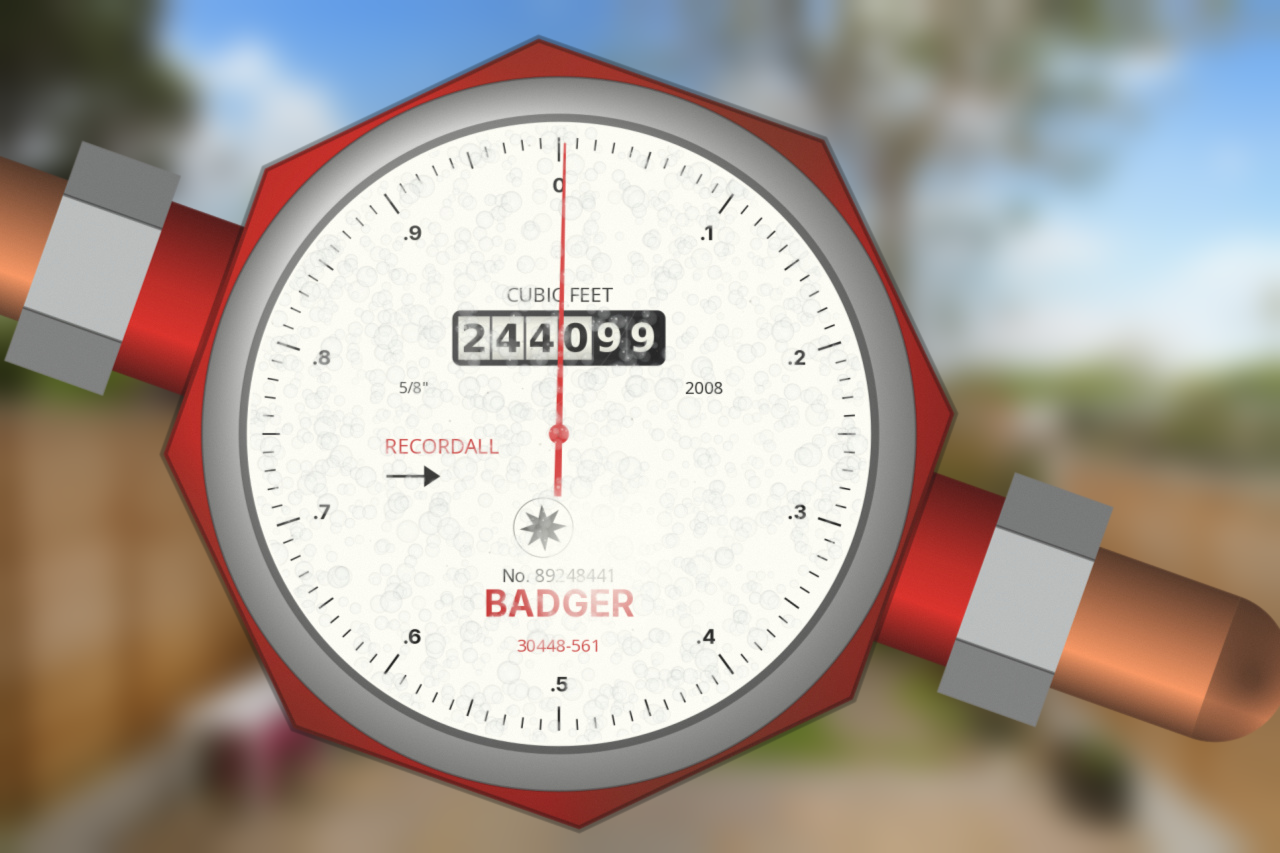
ft³ 244099.00
